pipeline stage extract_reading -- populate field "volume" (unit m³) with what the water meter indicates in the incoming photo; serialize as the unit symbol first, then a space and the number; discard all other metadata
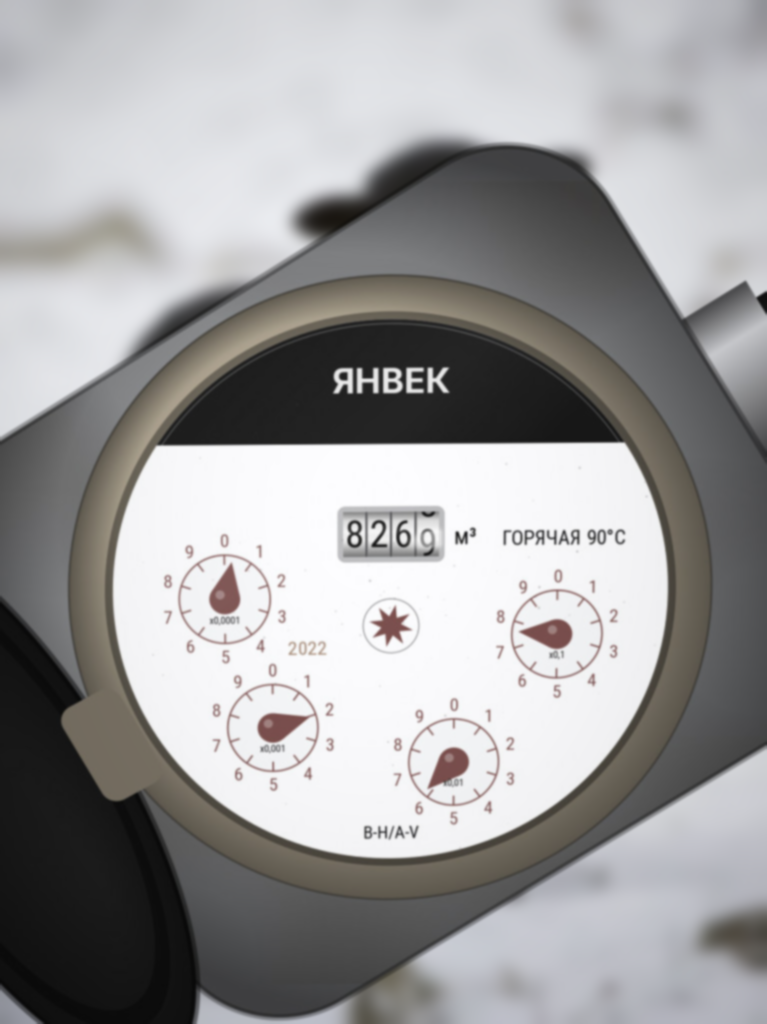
m³ 8268.7620
